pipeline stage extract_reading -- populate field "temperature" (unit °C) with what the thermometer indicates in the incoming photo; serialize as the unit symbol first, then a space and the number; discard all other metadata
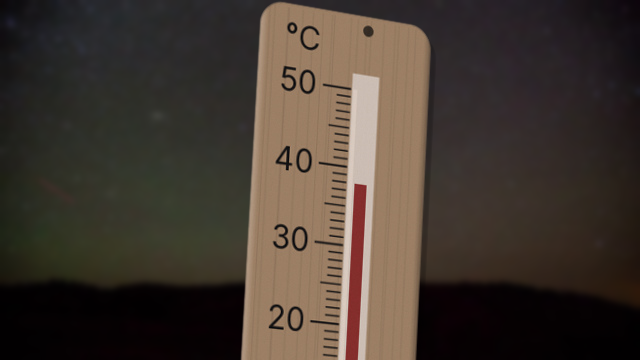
°C 38
